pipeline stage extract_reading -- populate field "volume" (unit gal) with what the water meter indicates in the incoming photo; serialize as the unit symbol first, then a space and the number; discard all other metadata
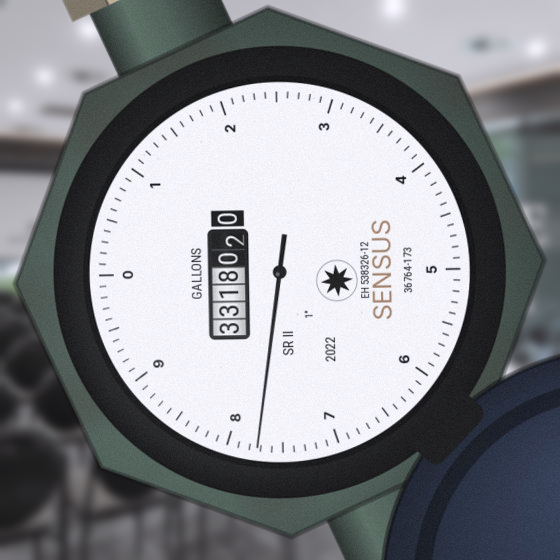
gal 3318017.7
